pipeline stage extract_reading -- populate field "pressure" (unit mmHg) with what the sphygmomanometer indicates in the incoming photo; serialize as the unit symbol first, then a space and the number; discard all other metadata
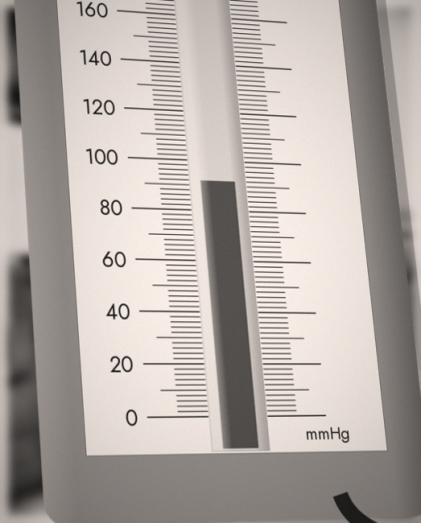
mmHg 92
